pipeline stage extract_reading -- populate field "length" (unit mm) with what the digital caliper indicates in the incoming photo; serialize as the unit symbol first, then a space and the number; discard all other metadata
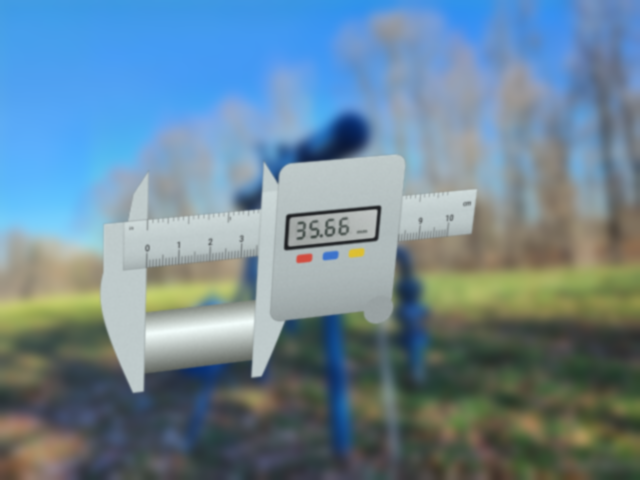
mm 35.66
